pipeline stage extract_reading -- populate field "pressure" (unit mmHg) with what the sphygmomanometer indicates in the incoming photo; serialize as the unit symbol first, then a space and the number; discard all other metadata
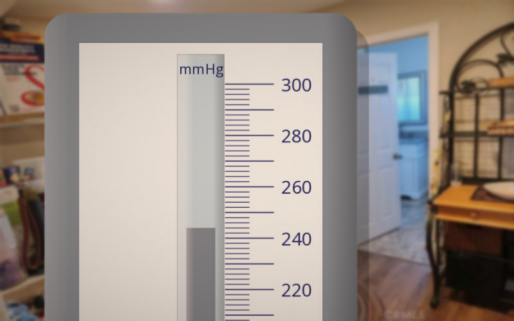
mmHg 244
